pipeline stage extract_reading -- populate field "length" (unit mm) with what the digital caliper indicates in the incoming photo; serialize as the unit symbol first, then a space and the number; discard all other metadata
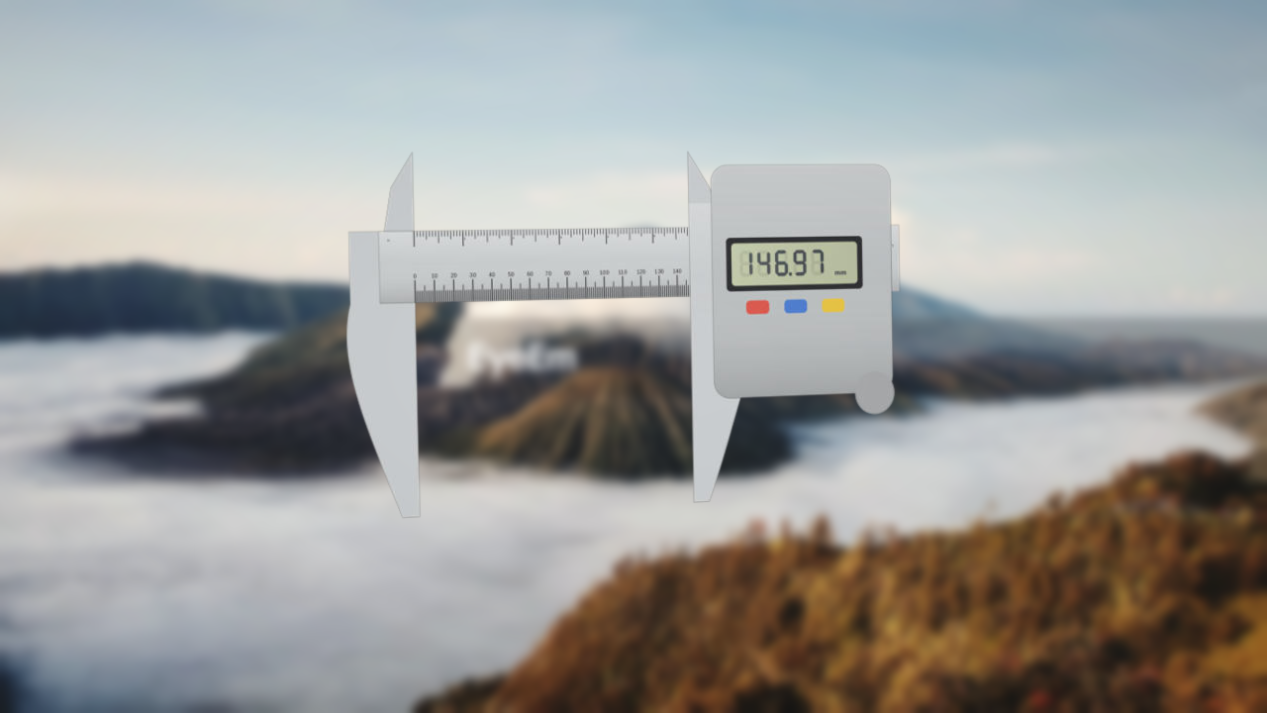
mm 146.97
